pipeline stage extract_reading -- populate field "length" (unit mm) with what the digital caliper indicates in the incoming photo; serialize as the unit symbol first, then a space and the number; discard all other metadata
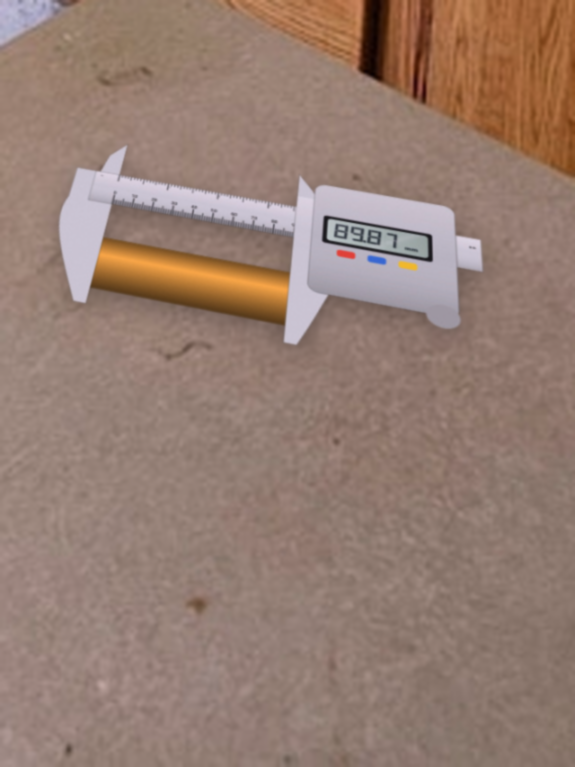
mm 89.87
